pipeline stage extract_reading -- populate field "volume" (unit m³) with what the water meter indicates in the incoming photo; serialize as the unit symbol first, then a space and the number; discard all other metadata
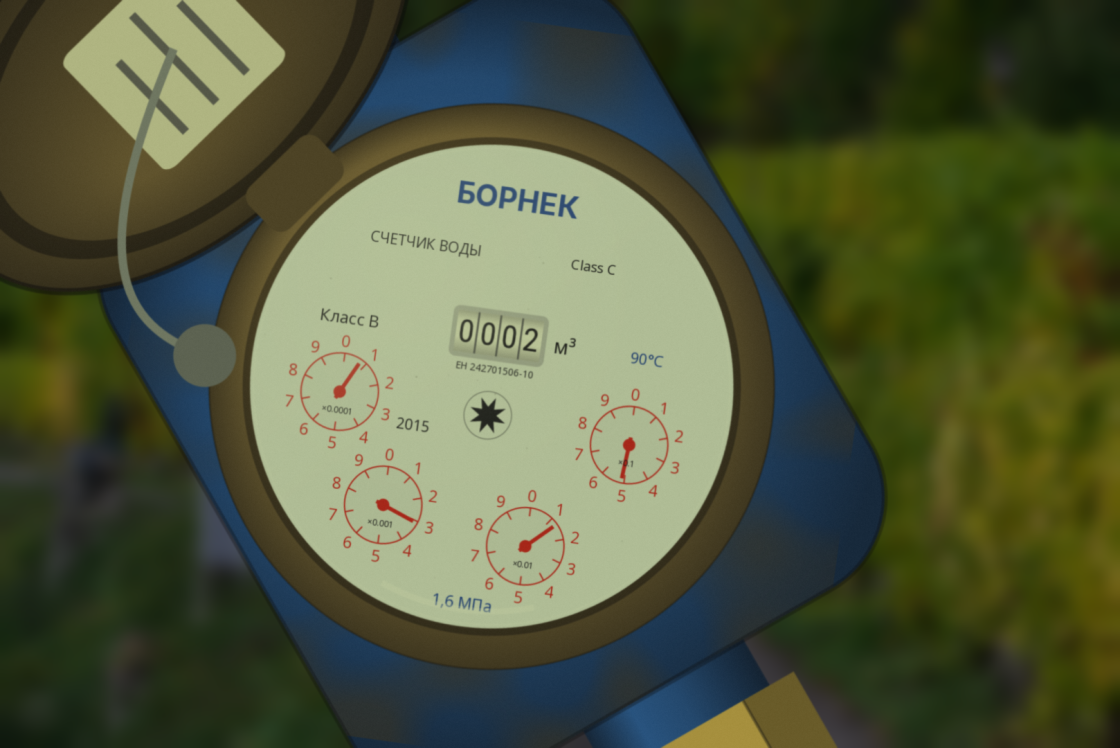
m³ 2.5130
